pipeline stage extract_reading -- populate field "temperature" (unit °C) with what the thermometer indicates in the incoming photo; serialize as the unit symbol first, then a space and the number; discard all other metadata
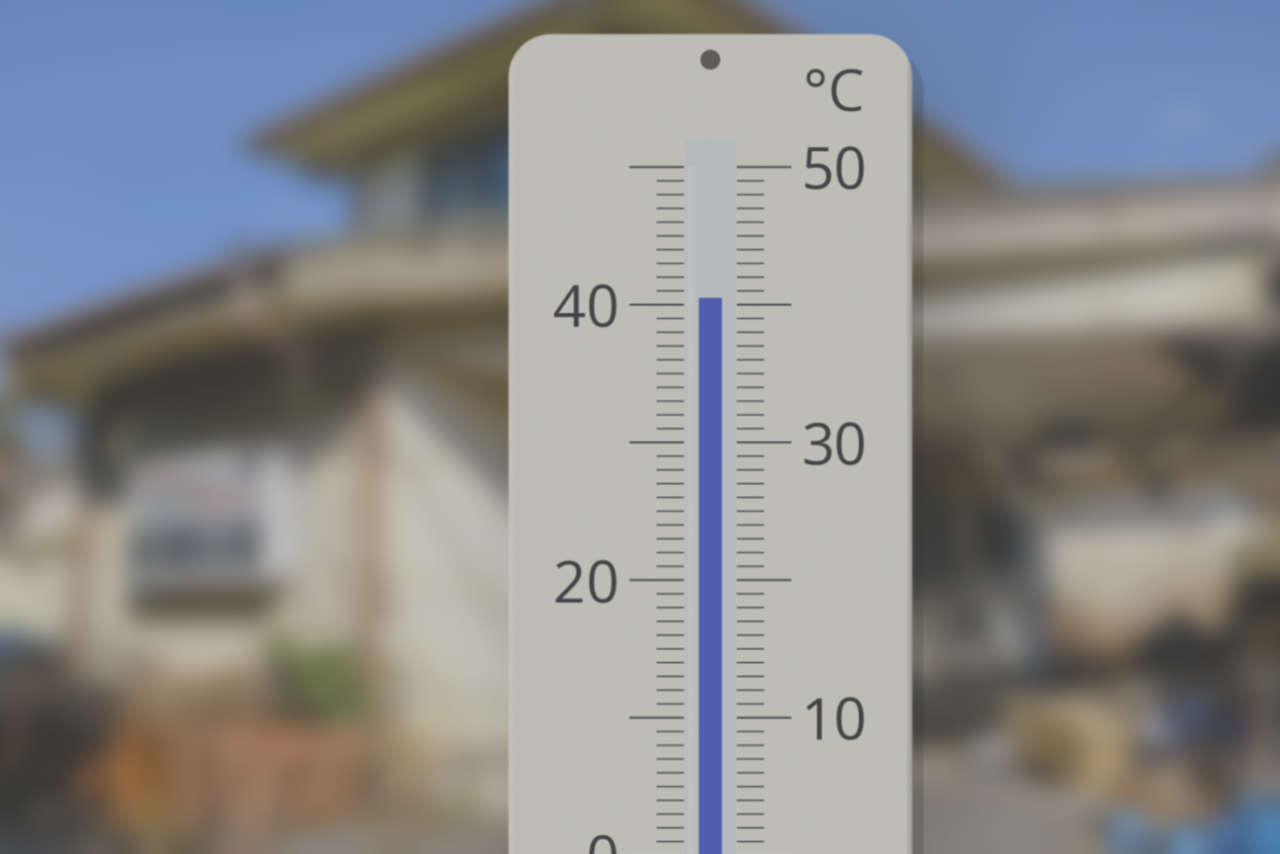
°C 40.5
